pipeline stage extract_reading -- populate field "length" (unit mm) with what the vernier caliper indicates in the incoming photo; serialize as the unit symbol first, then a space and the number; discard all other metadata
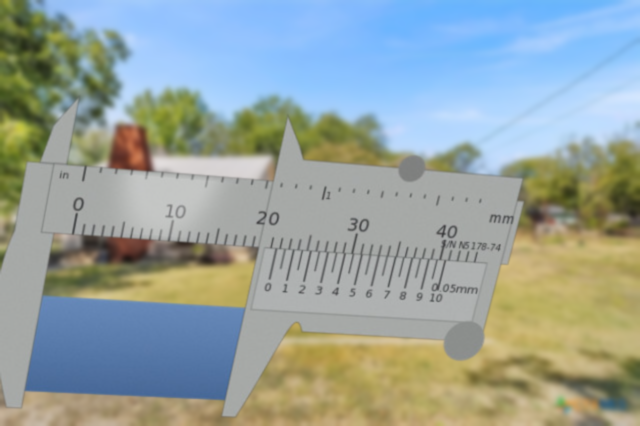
mm 21.6
